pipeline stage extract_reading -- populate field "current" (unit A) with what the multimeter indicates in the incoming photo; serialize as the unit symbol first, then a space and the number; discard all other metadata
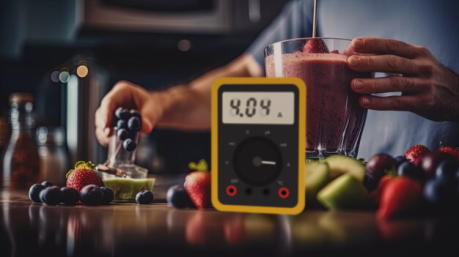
A 4.04
